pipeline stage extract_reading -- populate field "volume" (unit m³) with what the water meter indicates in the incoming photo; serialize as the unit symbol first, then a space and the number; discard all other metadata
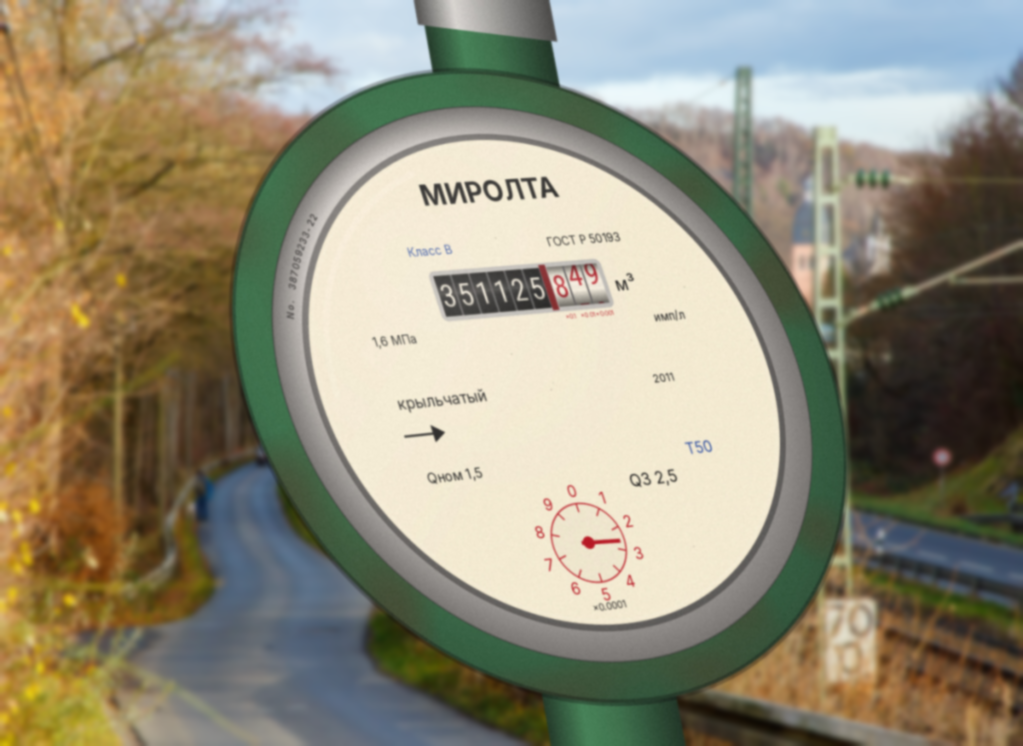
m³ 351125.8492
